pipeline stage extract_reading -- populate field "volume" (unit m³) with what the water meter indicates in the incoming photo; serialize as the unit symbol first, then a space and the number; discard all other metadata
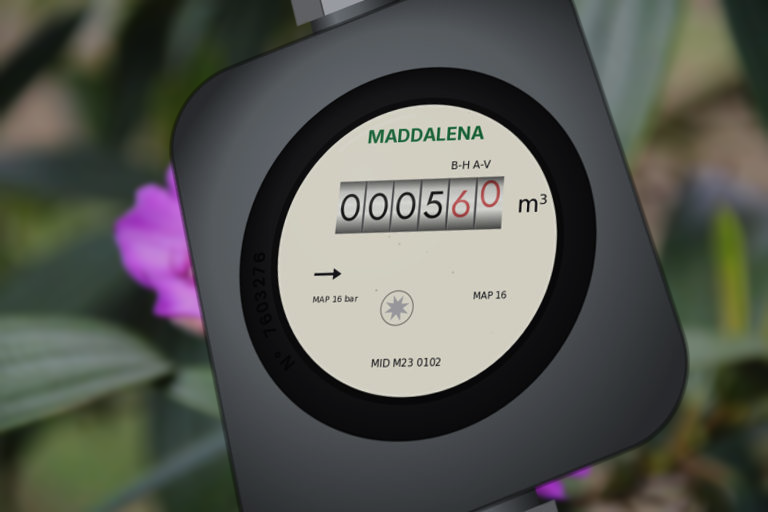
m³ 5.60
